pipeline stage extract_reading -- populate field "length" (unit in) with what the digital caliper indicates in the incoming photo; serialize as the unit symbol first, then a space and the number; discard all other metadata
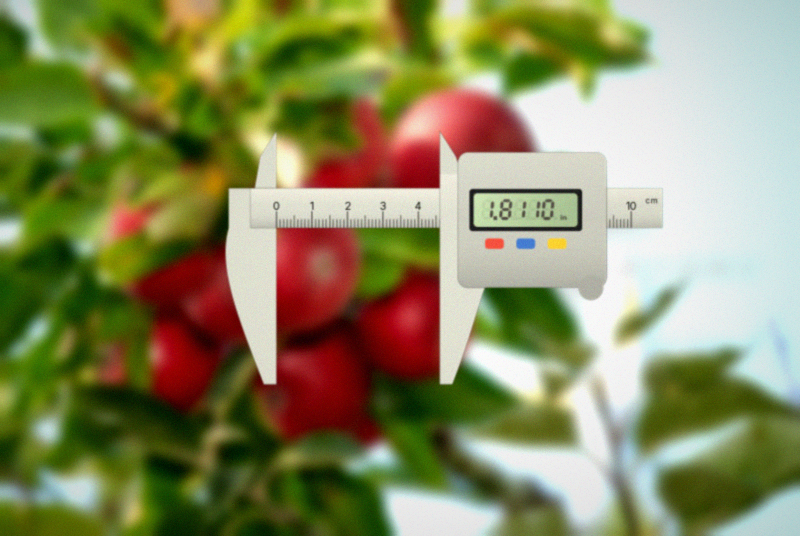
in 1.8110
